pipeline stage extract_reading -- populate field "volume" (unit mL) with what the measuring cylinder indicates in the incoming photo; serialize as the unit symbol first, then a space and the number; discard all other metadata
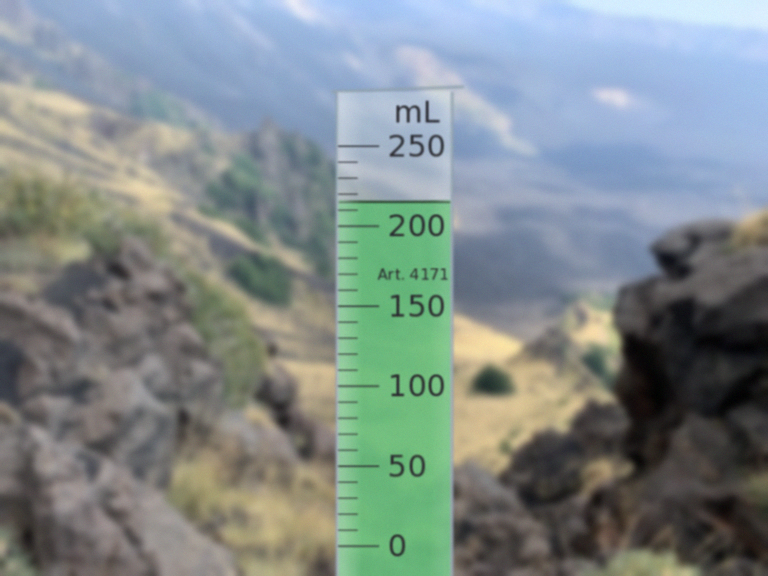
mL 215
